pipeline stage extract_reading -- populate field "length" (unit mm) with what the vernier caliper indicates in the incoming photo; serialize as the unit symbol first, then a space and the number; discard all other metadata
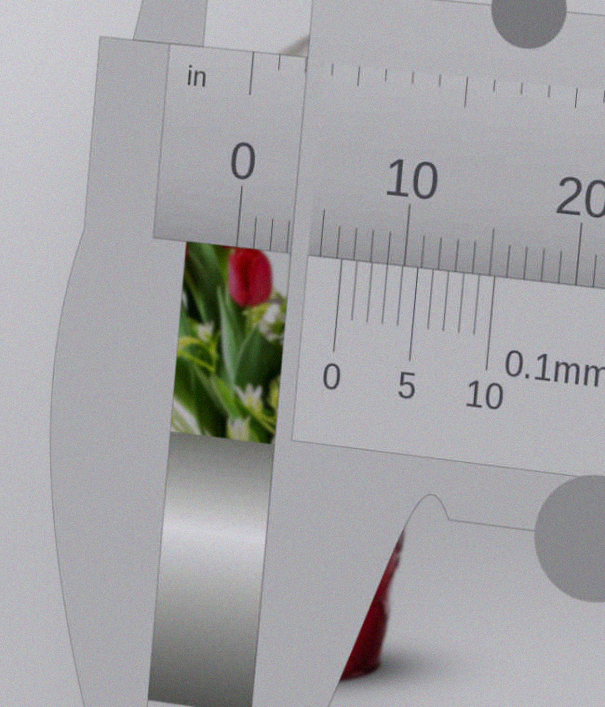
mm 6.3
